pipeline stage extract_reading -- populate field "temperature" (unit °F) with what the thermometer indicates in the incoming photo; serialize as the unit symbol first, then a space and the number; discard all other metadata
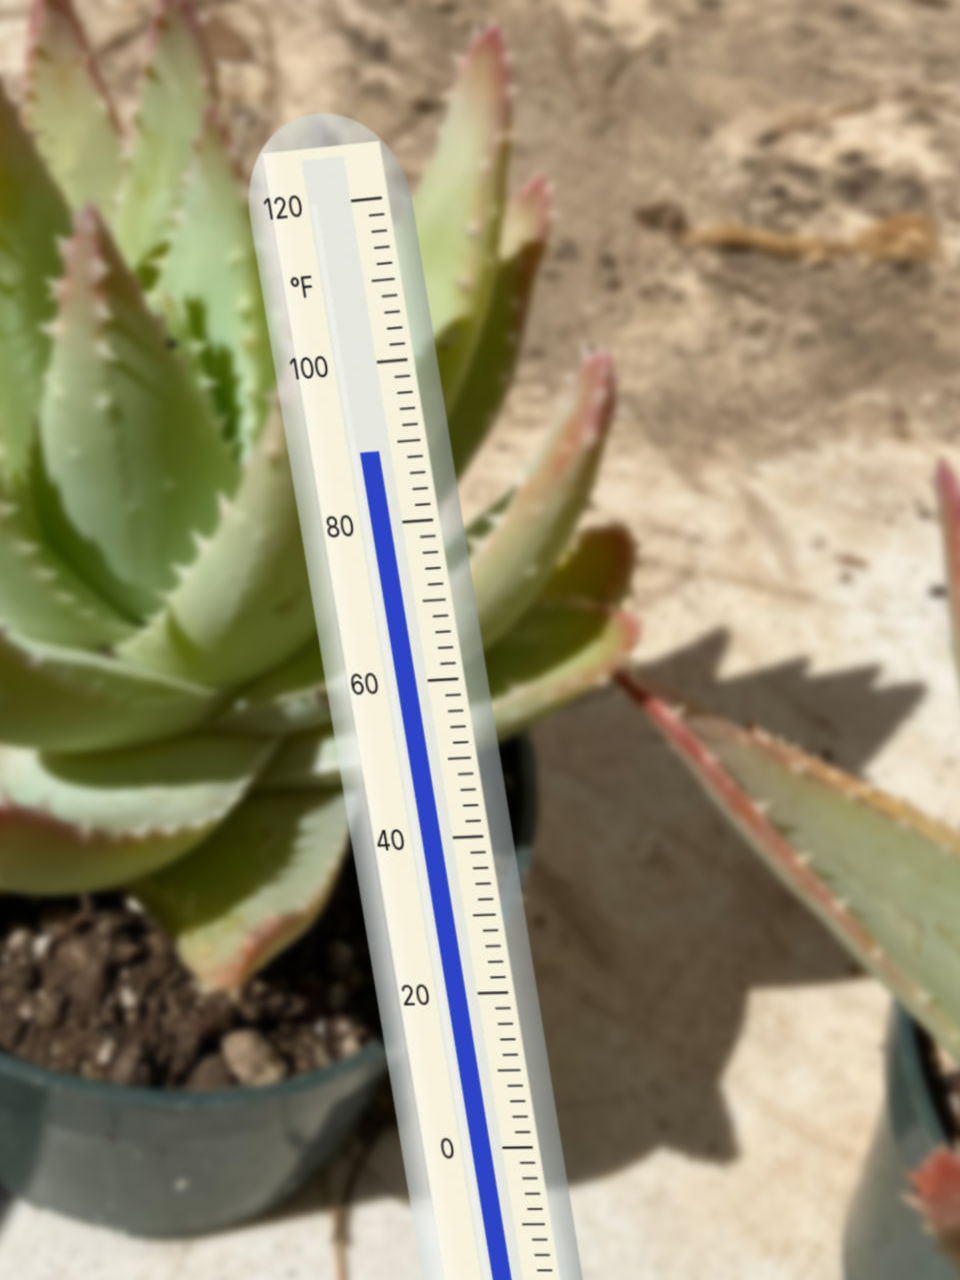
°F 89
